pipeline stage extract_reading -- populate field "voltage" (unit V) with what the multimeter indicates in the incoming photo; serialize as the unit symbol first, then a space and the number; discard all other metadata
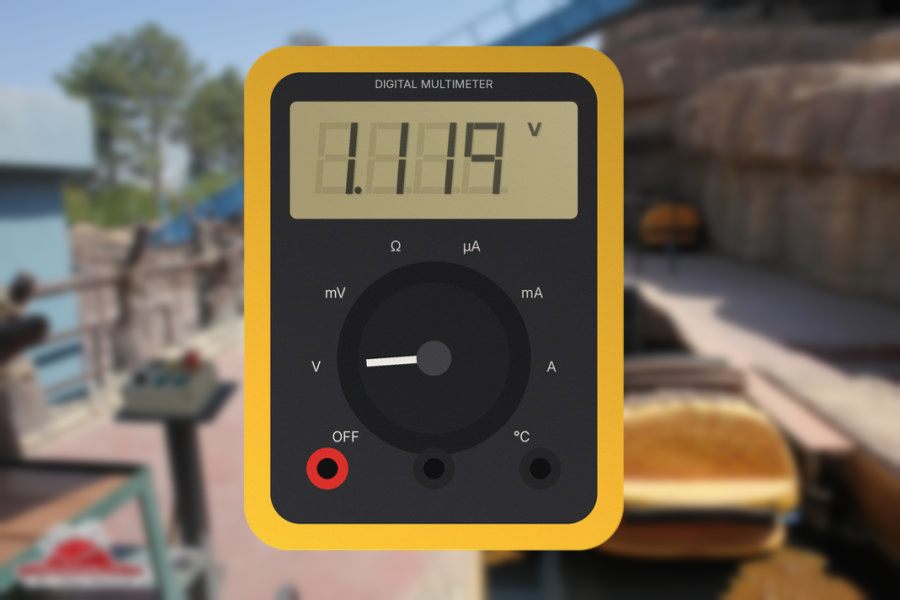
V 1.119
